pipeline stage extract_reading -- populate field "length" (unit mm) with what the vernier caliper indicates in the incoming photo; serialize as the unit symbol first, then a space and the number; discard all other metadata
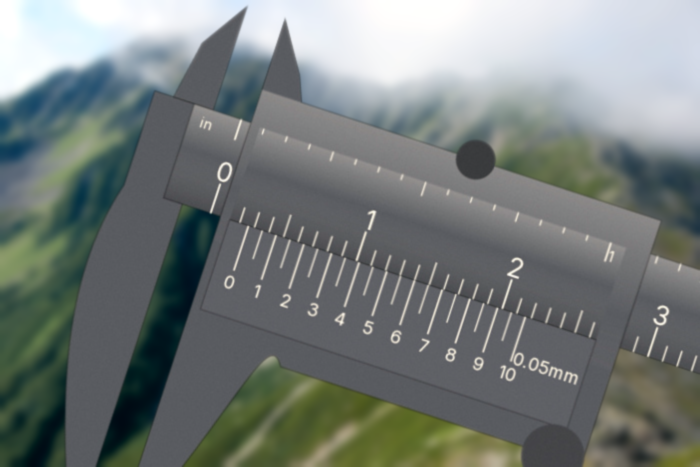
mm 2.6
